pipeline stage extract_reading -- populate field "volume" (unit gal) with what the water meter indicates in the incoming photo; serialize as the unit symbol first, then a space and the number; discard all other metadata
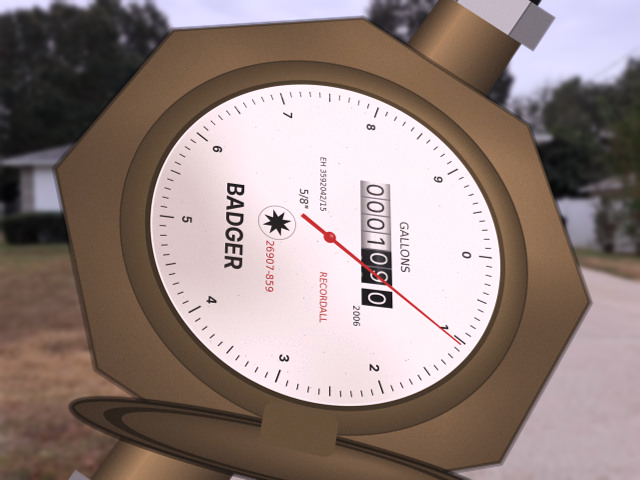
gal 1091.0
